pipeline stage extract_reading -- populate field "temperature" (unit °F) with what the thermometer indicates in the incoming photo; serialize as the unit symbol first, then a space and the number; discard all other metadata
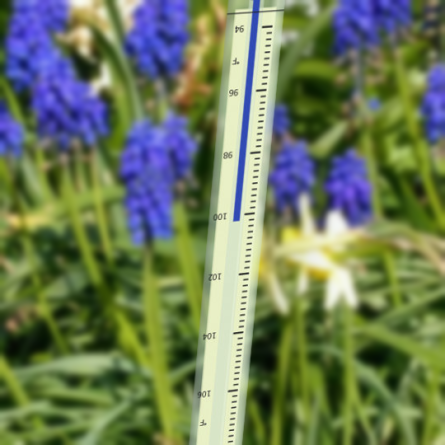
°F 100.2
